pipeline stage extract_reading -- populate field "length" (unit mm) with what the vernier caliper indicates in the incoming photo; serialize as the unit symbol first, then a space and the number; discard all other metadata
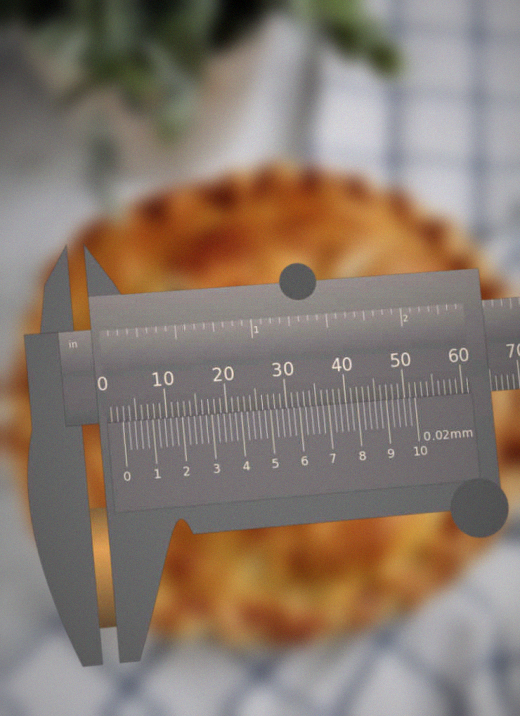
mm 2.8
